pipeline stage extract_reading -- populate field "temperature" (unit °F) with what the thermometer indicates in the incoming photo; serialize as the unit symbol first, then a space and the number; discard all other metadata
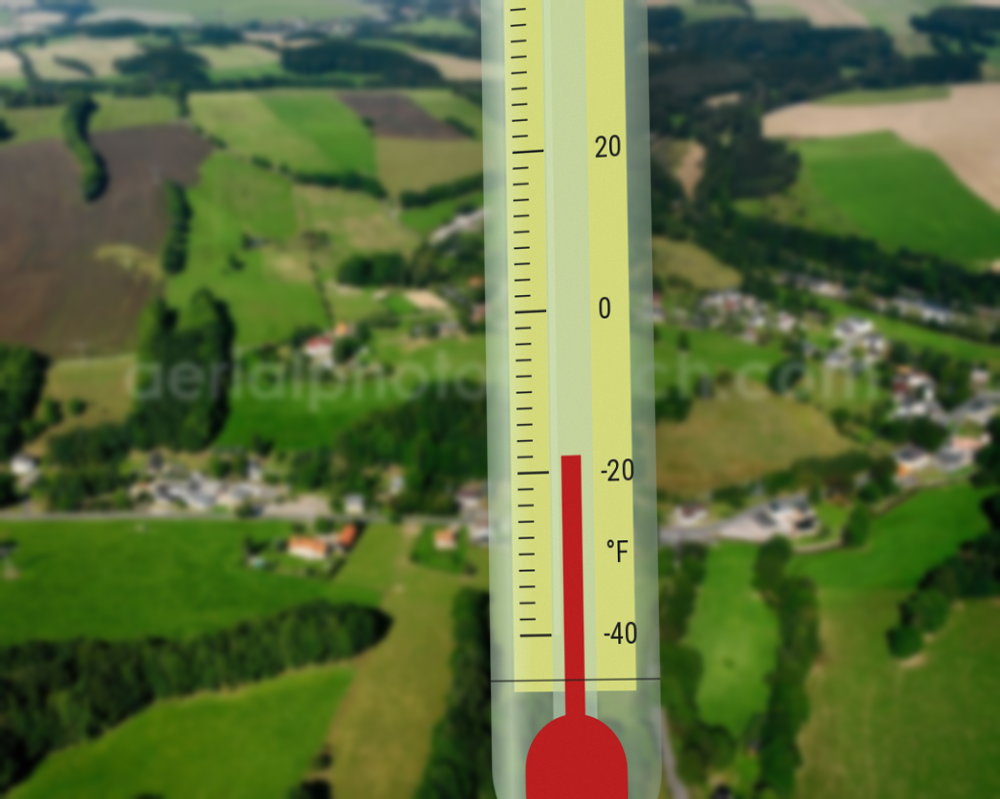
°F -18
